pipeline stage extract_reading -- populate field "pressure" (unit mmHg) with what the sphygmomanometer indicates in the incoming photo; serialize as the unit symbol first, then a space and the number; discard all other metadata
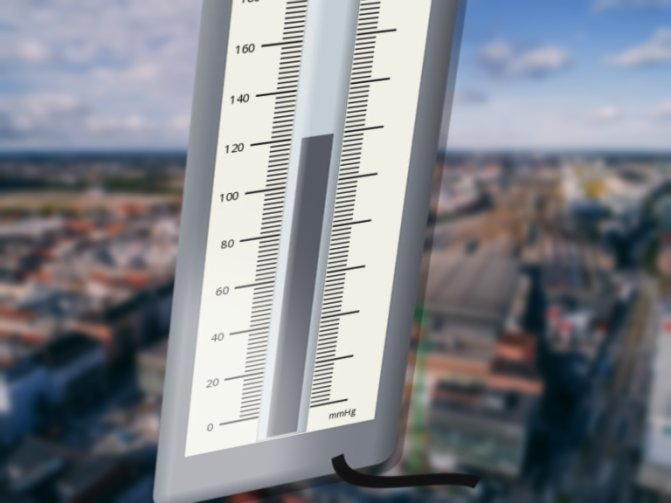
mmHg 120
